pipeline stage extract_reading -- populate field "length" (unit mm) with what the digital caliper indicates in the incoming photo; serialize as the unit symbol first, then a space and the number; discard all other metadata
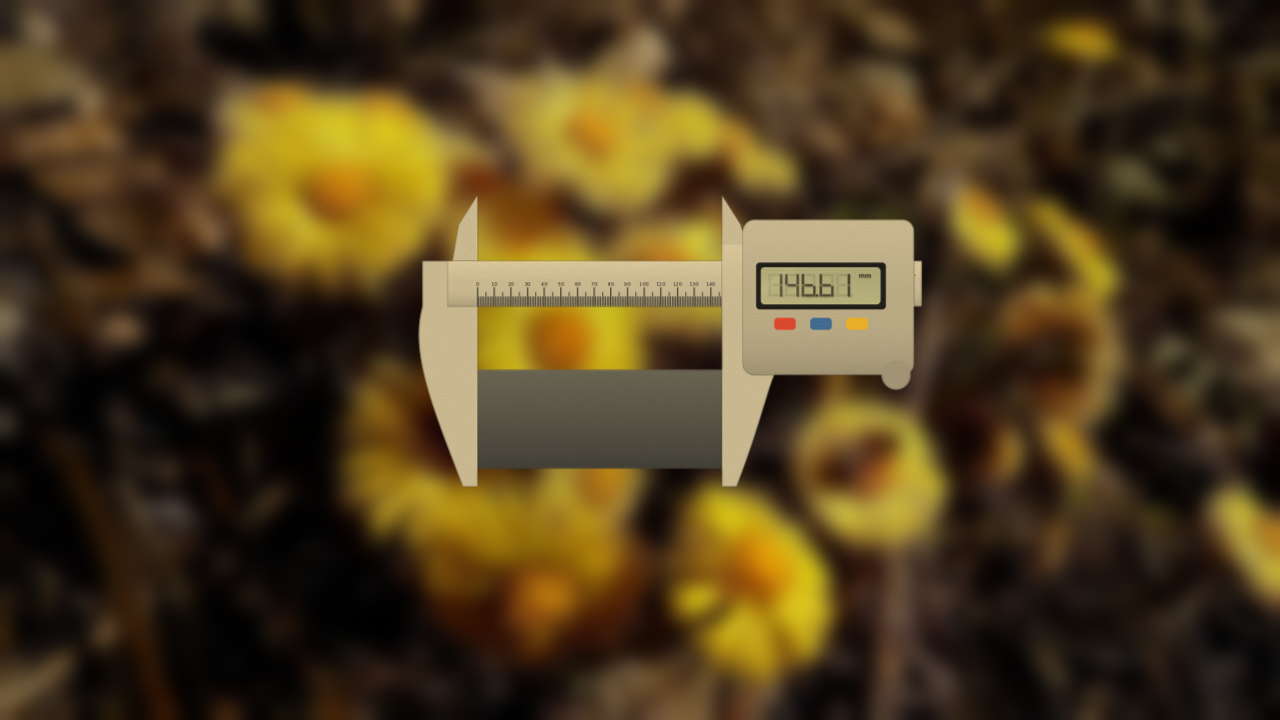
mm 146.61
